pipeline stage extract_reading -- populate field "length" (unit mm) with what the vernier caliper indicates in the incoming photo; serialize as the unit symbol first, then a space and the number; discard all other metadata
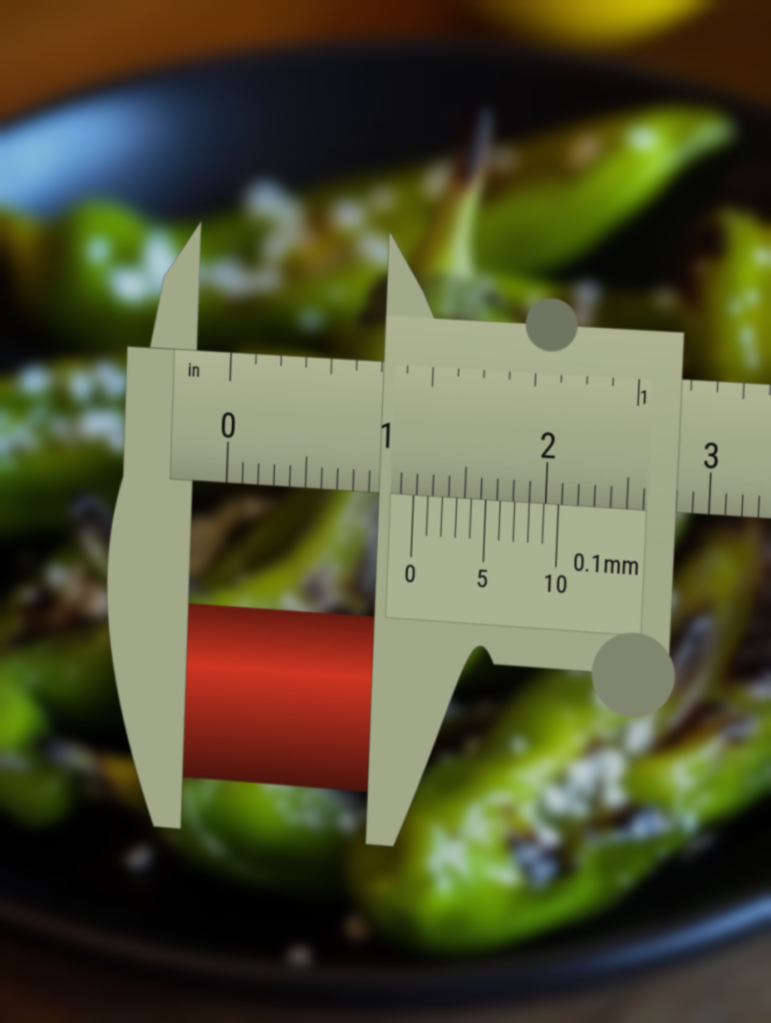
mm 11.8
